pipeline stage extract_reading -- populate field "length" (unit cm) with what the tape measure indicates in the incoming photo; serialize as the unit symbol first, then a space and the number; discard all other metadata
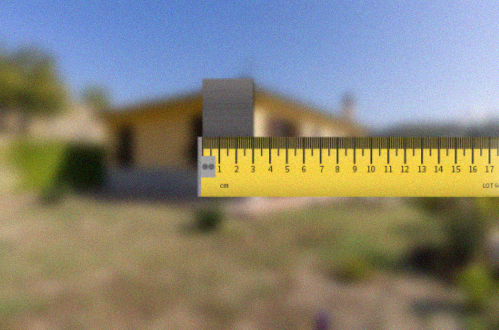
cm 3
